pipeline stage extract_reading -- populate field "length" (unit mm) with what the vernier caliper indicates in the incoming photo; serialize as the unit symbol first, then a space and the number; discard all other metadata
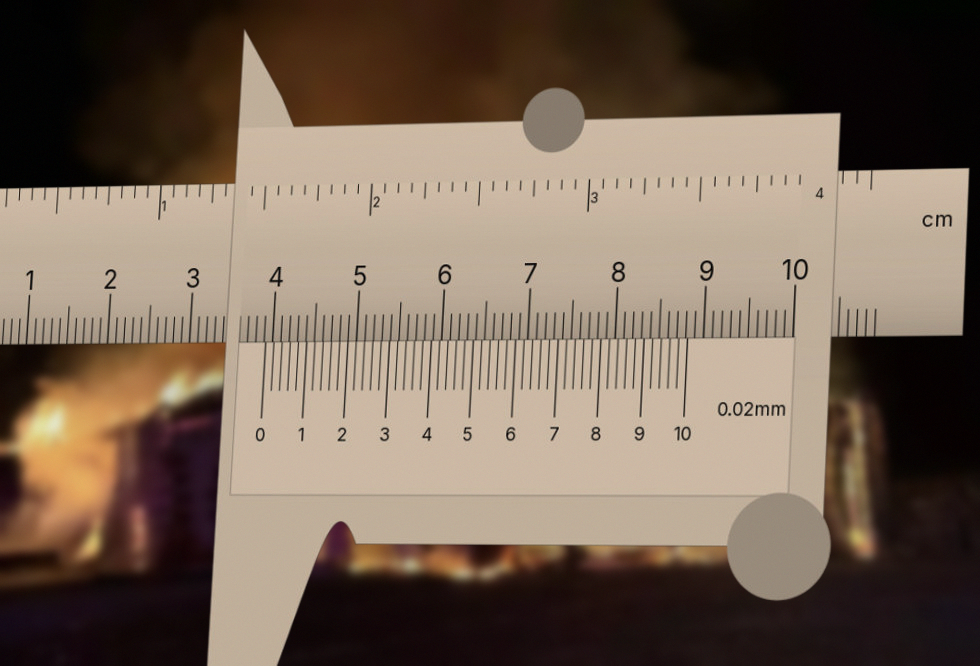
mm 39.2
